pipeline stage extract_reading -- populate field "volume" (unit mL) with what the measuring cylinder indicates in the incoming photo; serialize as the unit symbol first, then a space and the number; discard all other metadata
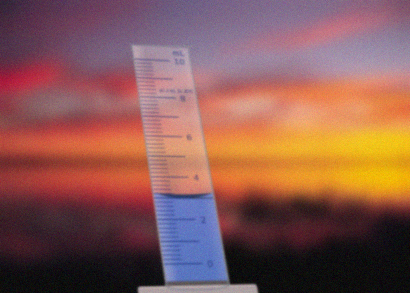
mL 3
